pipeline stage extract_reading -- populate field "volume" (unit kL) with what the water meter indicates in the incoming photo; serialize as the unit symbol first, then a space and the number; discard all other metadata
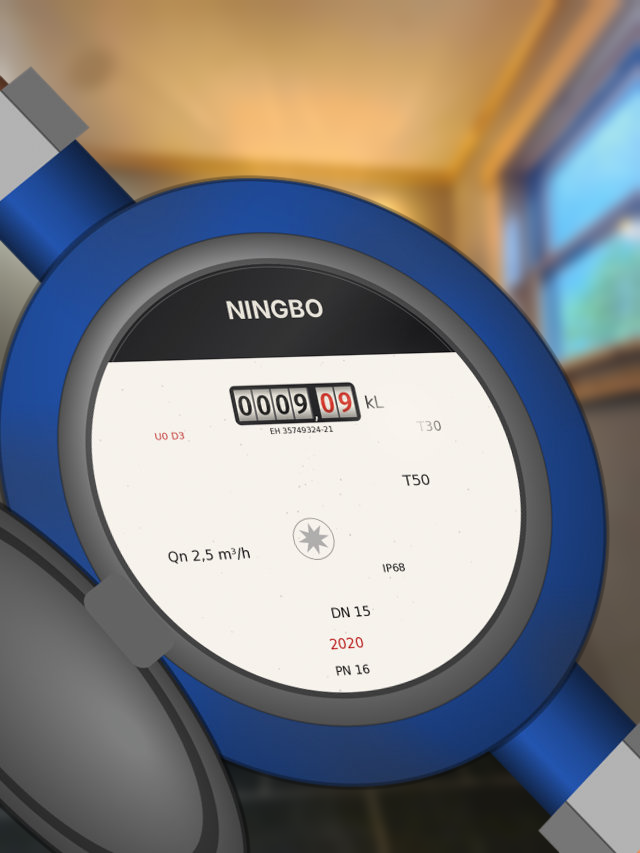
kL 9.09
